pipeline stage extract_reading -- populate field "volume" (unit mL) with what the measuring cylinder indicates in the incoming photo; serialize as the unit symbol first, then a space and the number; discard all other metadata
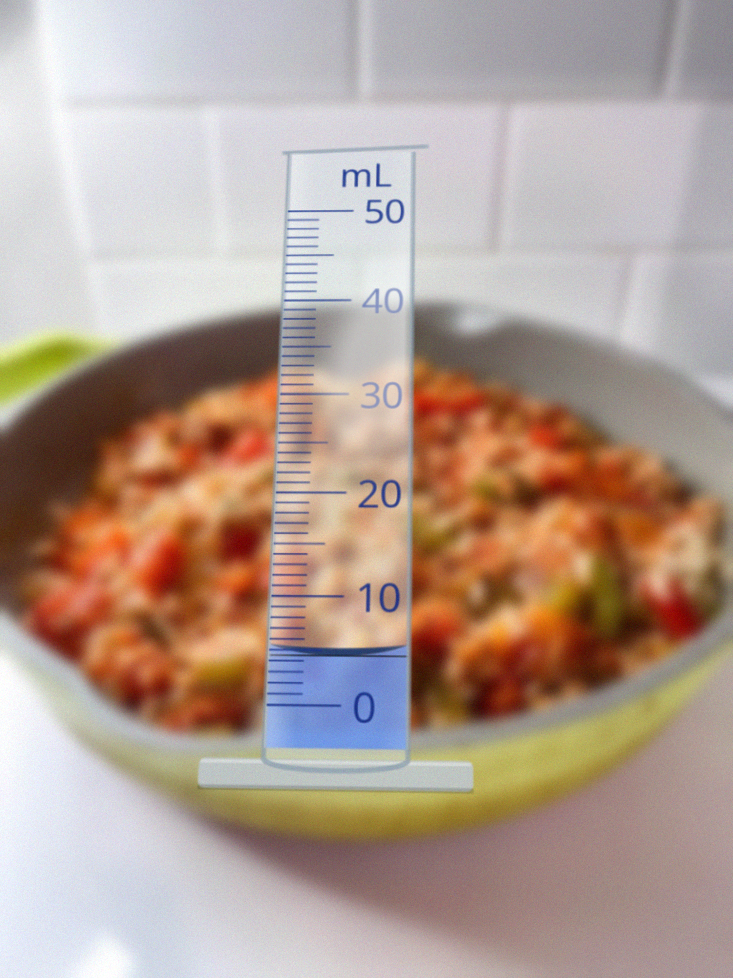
mL 4.5
